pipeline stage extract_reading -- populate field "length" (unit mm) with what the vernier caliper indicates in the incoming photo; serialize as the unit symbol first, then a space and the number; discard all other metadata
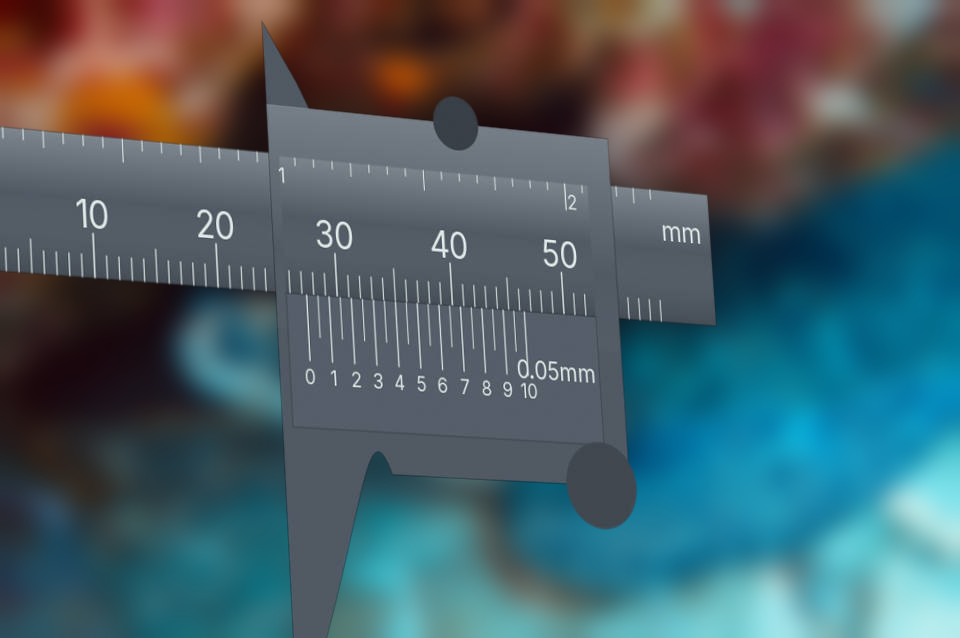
mm 27.4
